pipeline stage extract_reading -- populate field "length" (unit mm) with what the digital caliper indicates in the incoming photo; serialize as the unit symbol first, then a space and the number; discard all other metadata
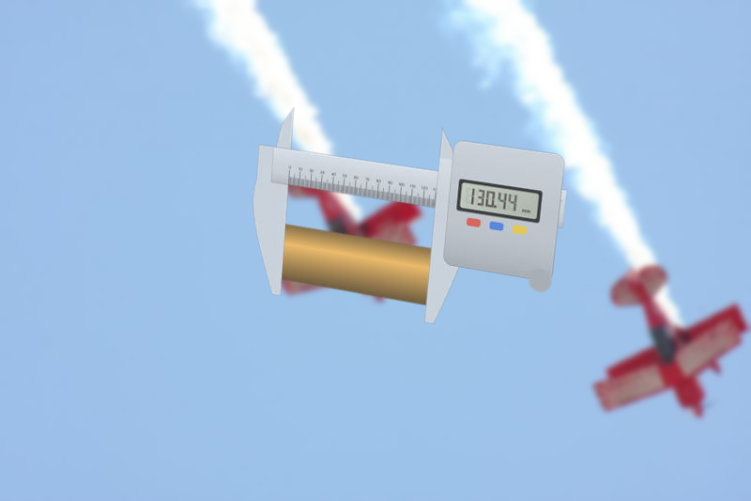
mm 130.44
